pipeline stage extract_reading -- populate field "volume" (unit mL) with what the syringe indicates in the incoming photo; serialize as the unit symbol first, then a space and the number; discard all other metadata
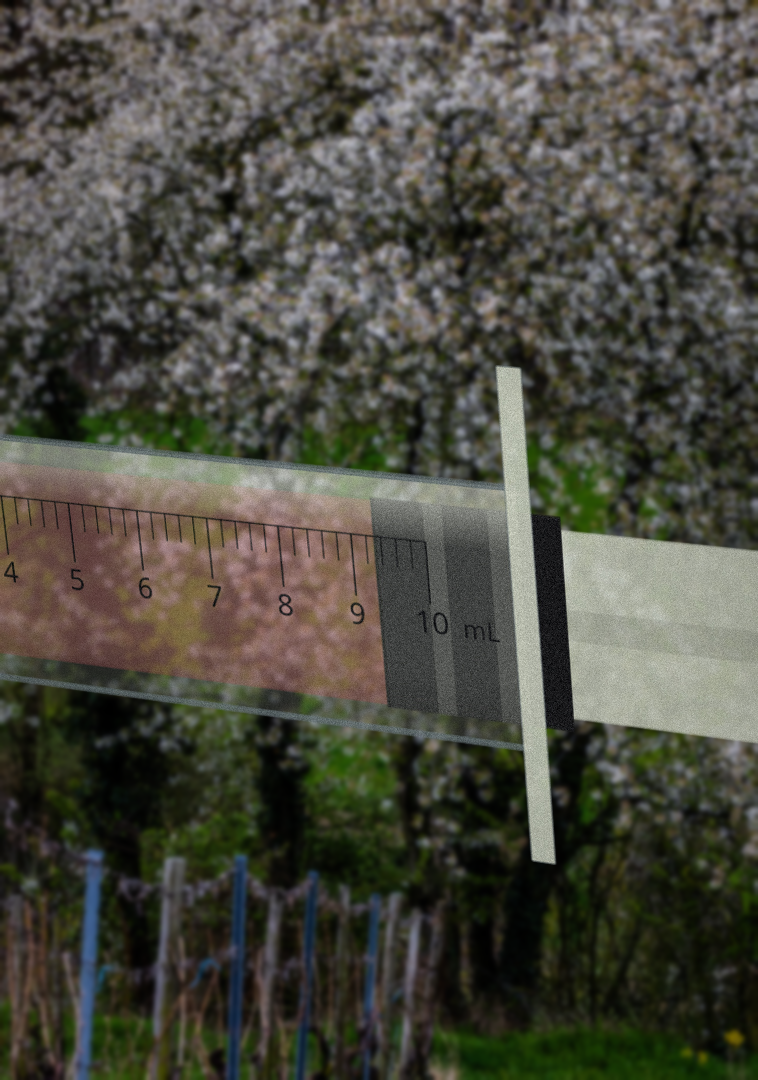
mL 9.3
